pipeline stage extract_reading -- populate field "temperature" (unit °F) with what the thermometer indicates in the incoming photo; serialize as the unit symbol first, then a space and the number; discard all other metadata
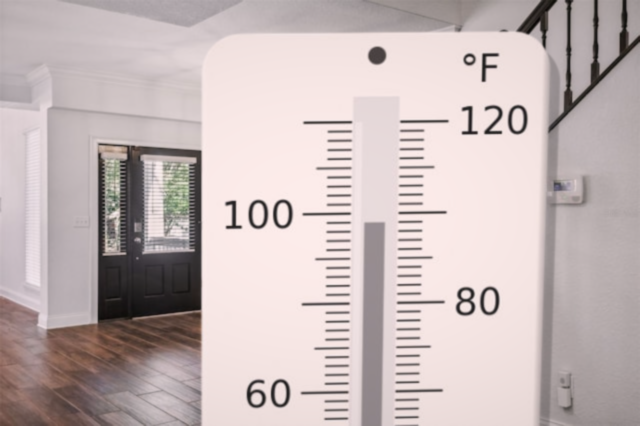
°F 98
